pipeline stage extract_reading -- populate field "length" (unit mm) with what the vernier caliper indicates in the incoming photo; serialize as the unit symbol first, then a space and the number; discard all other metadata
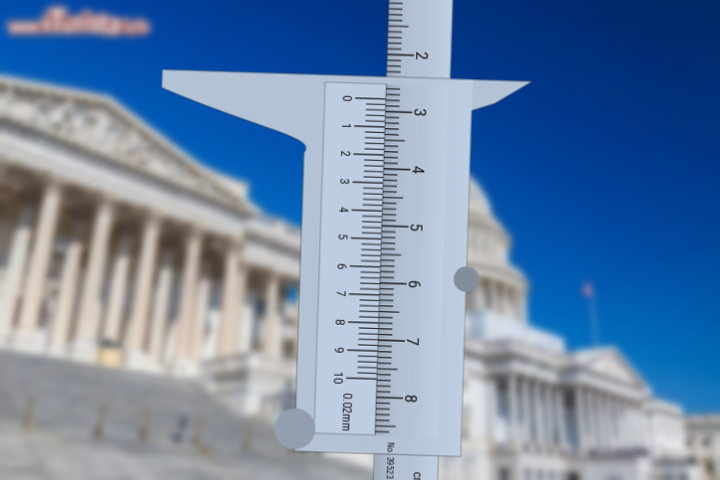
mm 27.8
